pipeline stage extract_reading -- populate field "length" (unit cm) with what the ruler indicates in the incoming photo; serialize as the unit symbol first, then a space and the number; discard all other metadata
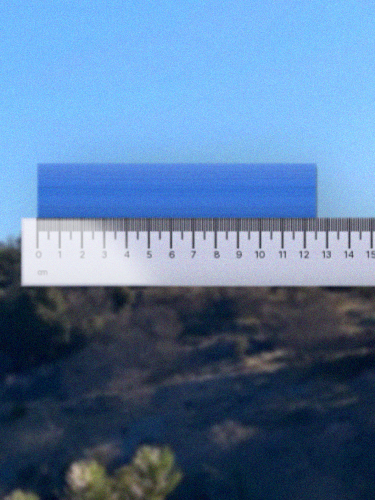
cm 12.5
